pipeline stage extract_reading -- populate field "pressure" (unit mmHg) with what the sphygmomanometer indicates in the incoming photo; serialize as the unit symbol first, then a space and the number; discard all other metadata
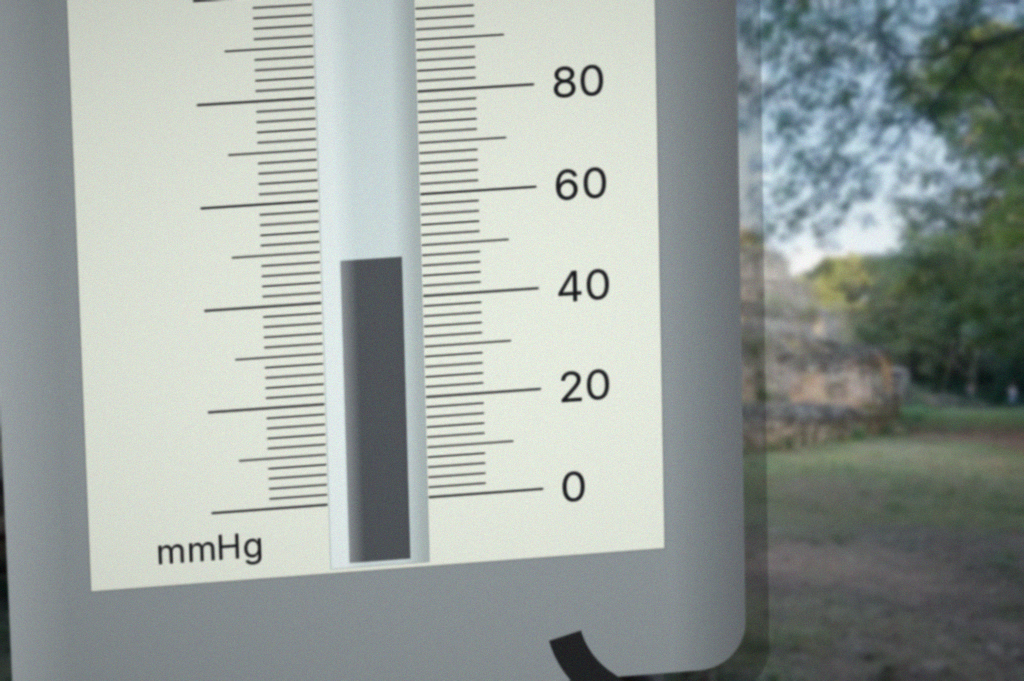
mmHg 48
